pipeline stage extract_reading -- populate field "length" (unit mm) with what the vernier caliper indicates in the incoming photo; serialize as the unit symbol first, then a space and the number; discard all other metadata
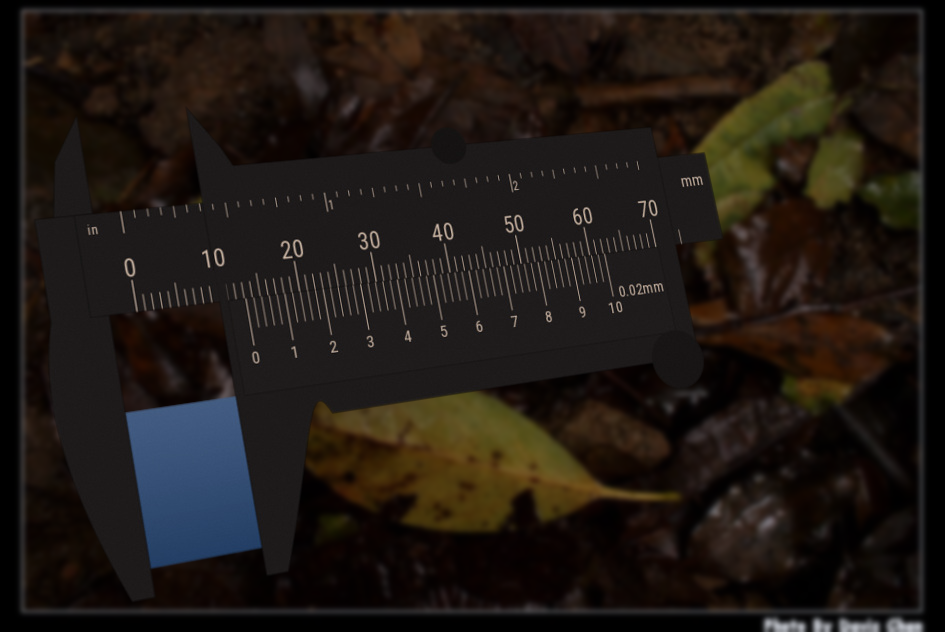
mm 13.2
